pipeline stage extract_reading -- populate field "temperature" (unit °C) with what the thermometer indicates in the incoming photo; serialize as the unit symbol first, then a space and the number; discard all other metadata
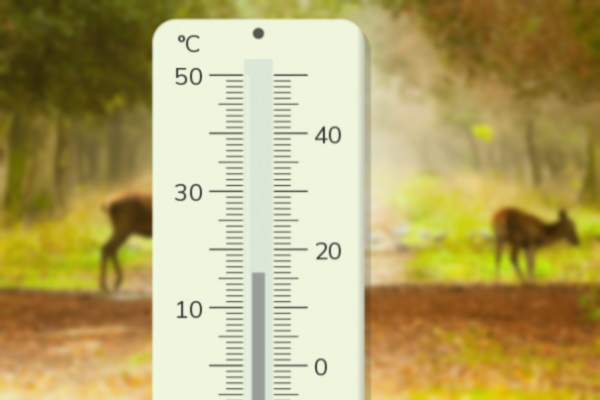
°C 16
